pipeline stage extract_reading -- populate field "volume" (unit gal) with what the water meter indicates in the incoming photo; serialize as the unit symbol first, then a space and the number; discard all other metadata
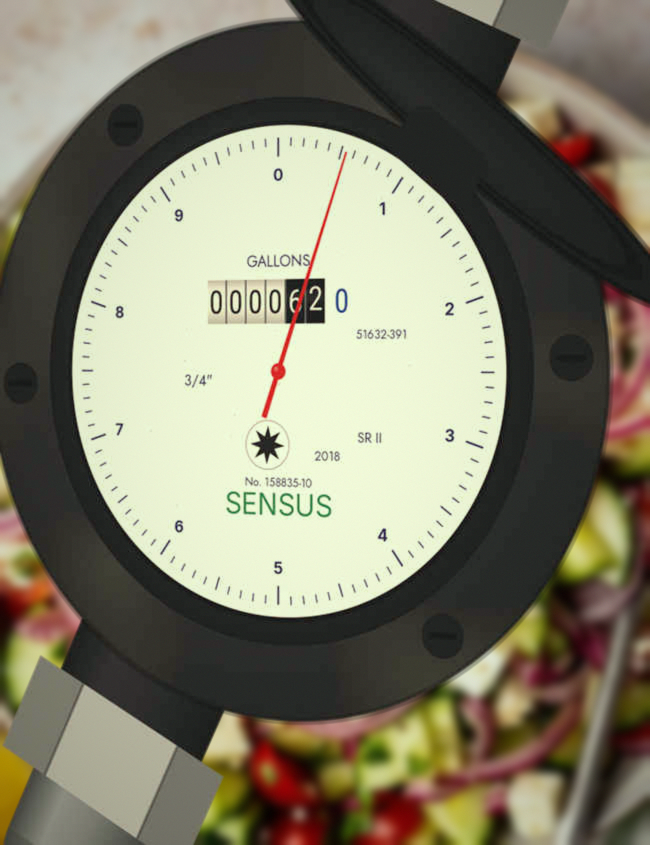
gal 620.5
